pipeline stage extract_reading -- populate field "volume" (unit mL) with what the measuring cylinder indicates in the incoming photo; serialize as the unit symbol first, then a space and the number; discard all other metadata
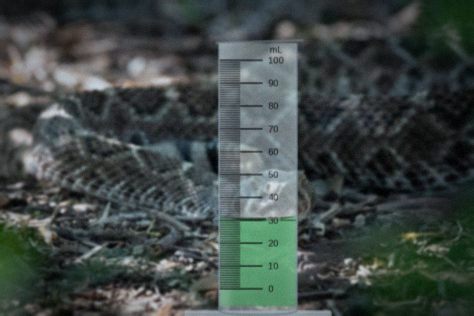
mL 30
